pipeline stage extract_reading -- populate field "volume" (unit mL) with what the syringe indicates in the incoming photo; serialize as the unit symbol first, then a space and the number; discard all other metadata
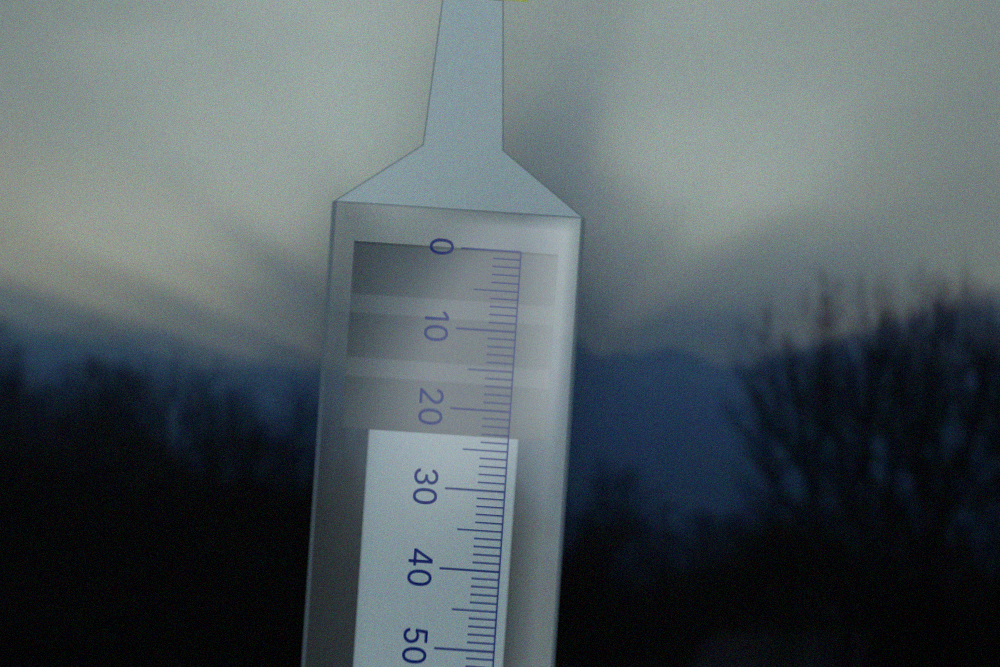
mL 0
